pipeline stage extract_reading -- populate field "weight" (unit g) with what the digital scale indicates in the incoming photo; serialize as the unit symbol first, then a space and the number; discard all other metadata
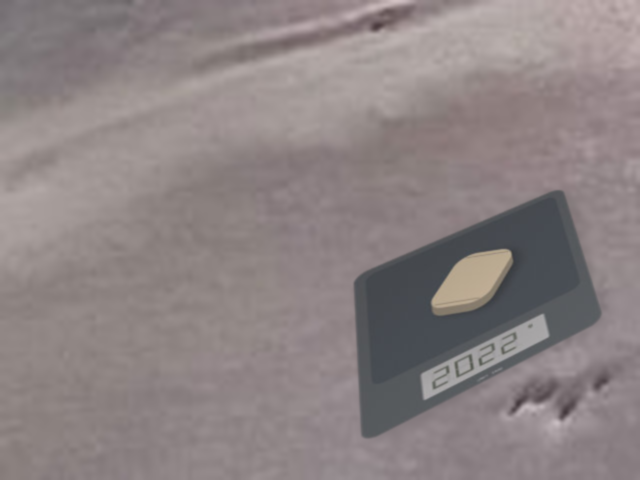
g 2022
